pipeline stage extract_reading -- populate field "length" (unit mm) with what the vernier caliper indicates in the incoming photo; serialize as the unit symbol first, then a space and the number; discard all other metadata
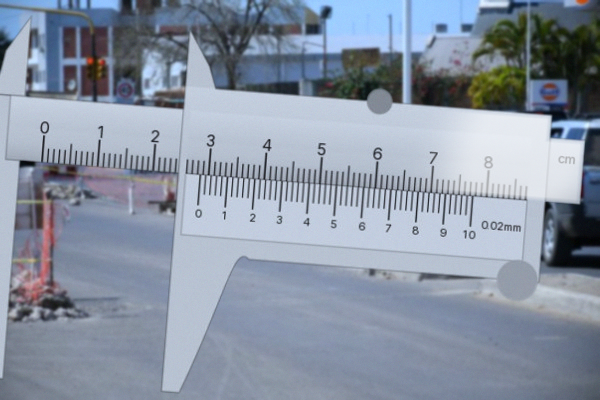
mm 28.5
